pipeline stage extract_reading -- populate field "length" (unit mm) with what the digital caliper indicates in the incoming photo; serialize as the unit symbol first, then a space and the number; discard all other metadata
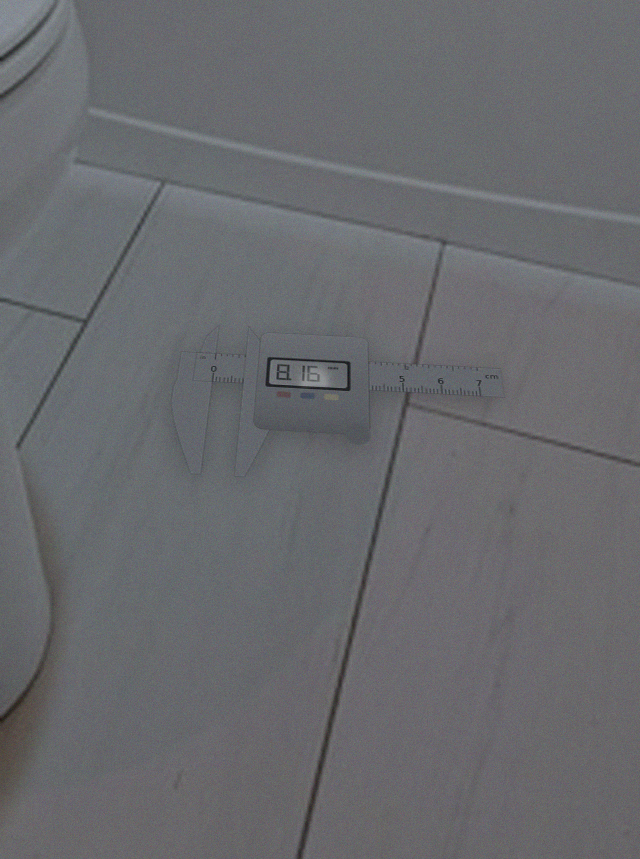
mm 8.16
